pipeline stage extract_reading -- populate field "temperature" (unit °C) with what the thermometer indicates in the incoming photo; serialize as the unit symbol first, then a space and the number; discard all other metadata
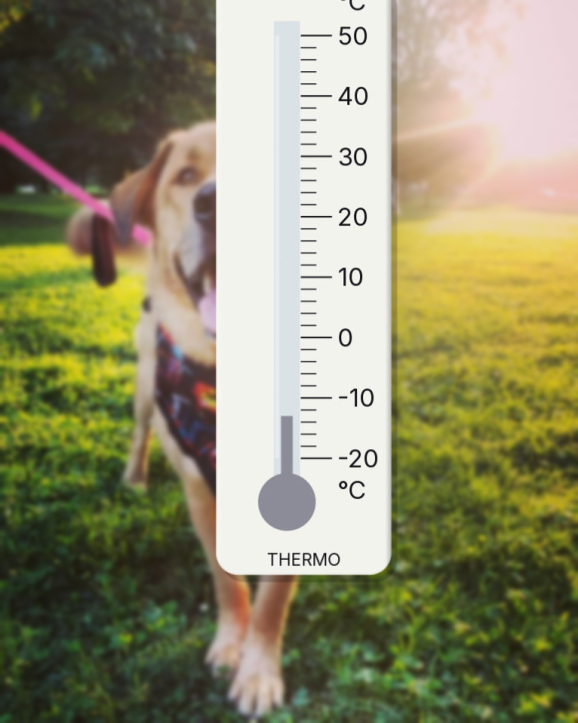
°C -13
